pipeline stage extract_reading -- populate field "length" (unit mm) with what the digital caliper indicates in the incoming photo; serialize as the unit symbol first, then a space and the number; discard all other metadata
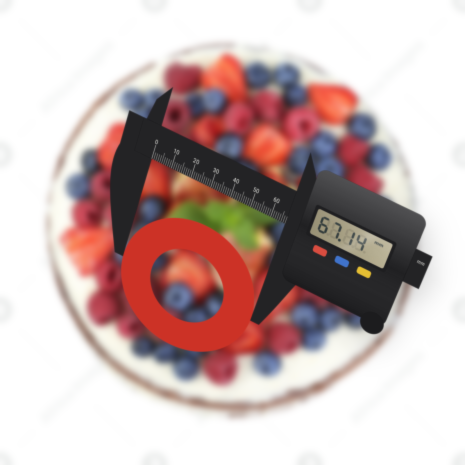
mm 67.14
